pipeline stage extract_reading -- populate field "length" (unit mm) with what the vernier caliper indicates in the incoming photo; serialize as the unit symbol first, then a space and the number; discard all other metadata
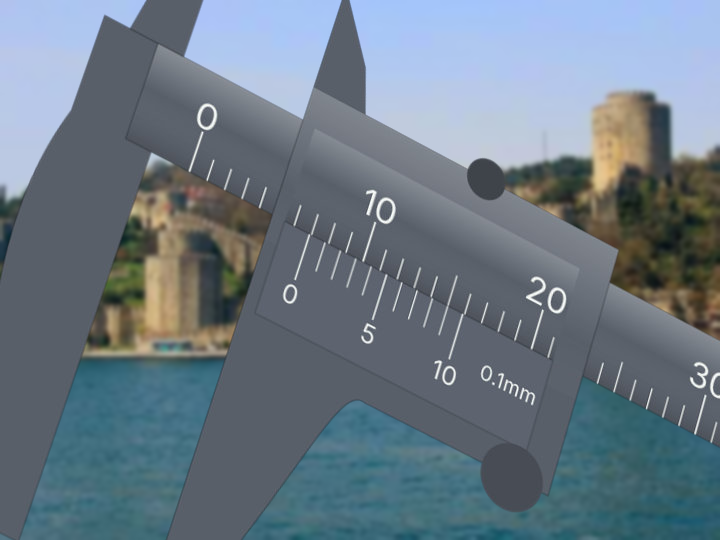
mm 6.9
